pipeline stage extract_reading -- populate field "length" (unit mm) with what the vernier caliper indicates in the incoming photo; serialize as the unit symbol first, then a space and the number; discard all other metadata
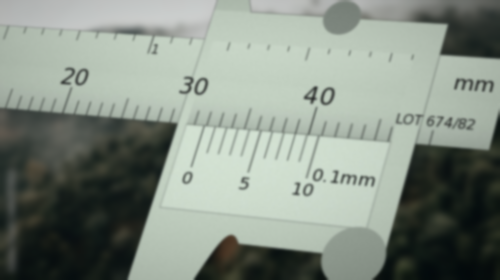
mm 31.8
